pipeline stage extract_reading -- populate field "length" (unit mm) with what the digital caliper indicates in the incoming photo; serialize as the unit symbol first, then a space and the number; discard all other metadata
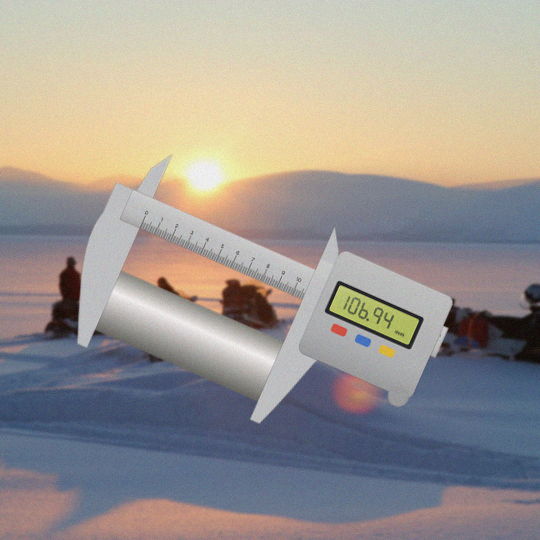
mm 106.94
